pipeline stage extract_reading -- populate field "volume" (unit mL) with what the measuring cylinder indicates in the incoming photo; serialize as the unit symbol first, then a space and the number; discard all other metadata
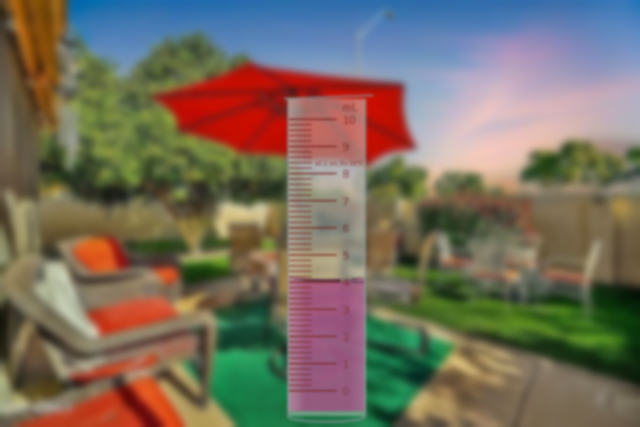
mL 4
